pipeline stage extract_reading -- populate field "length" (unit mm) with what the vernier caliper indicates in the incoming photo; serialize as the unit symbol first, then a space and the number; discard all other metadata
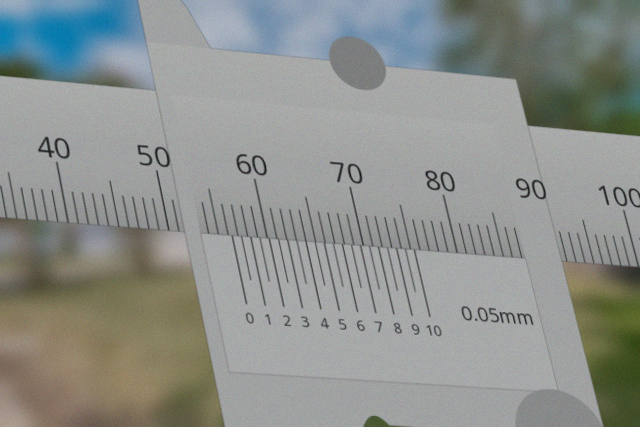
mm 56.4
